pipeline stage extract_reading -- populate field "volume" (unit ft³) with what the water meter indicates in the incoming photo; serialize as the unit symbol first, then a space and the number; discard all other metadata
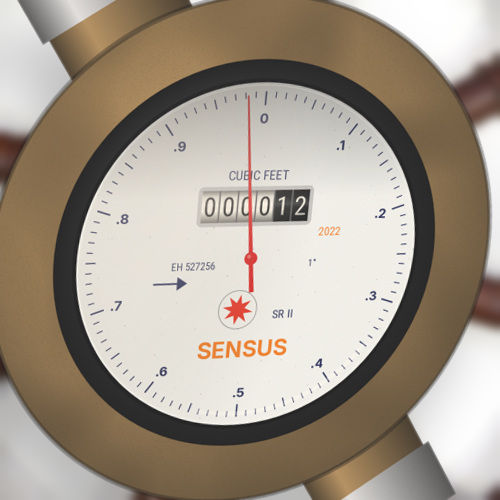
ft³ 11.98
